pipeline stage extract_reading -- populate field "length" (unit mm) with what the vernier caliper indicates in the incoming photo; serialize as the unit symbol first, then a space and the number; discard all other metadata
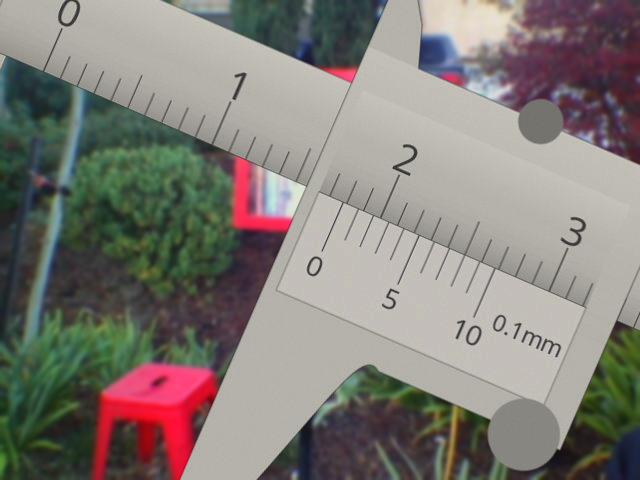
mm 17.8
